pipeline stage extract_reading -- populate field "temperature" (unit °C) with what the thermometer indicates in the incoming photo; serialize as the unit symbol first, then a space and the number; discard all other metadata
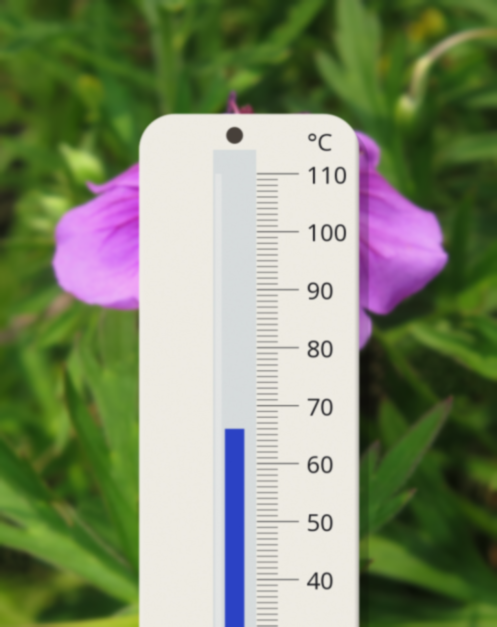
°C 66
